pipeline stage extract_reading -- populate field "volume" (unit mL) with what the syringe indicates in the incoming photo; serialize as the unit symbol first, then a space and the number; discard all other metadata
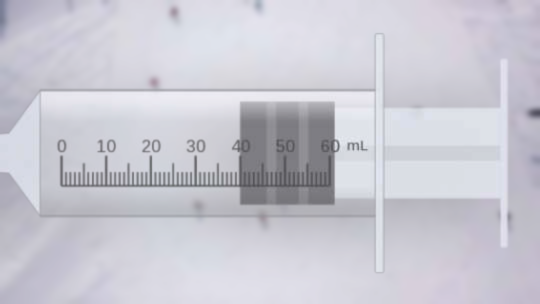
mL 40
